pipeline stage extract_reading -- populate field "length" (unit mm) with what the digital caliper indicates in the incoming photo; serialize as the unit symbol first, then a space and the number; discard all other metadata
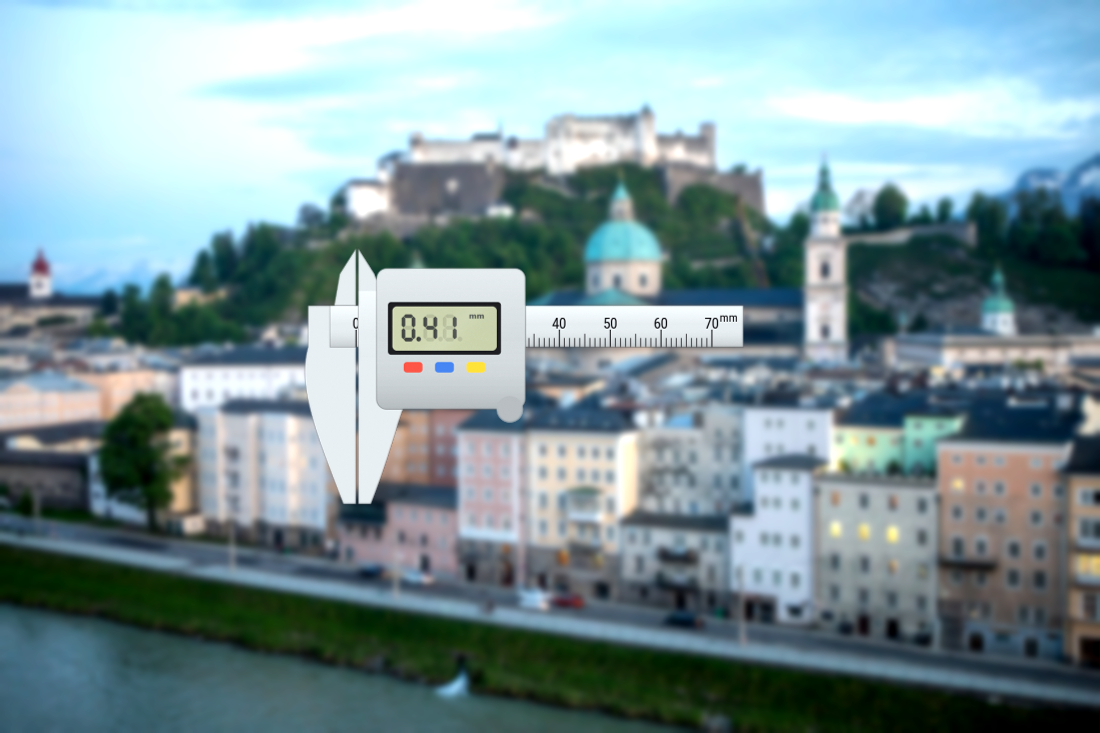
mm 0.41
